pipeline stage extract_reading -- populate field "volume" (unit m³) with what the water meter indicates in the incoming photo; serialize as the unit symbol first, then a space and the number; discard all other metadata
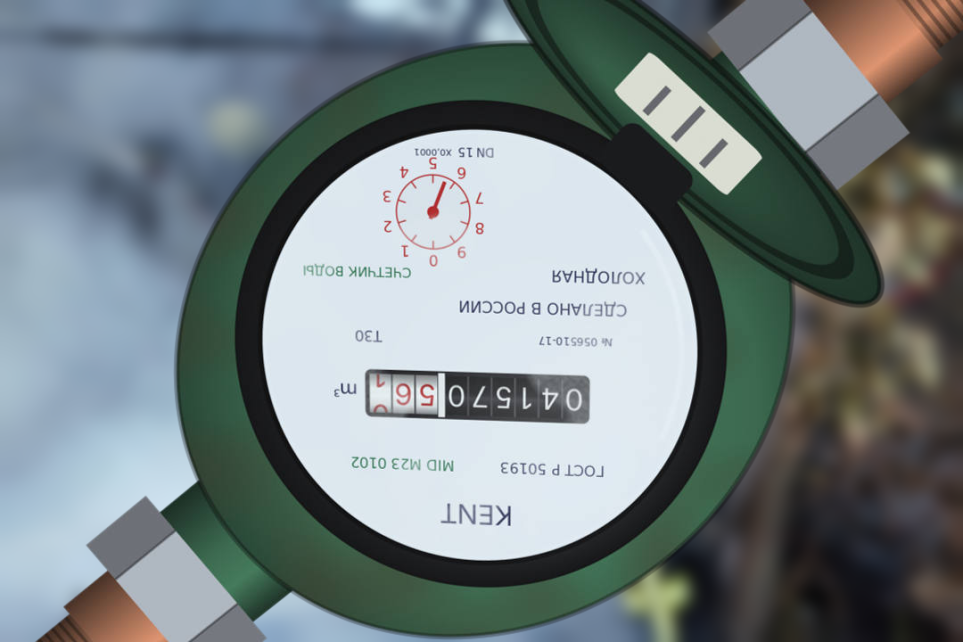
m³ 41570.5605
